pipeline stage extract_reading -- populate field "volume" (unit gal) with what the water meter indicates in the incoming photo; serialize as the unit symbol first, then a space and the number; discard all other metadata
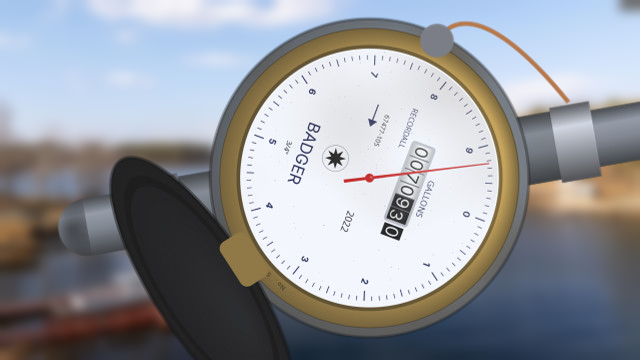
gal 70929.2
